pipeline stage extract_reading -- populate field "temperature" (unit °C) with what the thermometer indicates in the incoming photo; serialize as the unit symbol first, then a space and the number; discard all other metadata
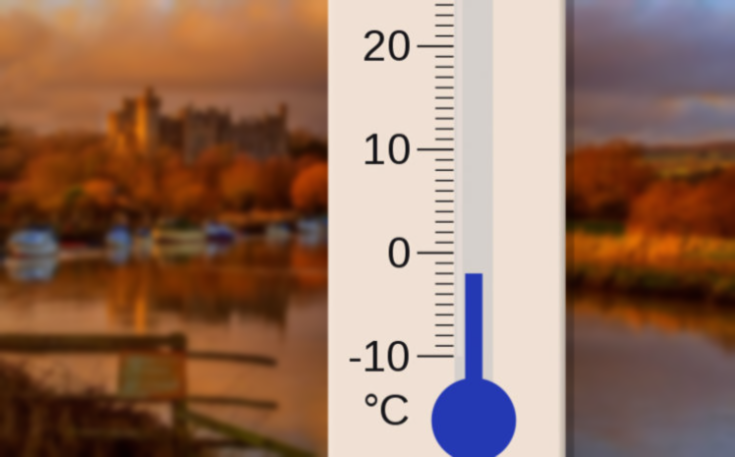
°C -2
